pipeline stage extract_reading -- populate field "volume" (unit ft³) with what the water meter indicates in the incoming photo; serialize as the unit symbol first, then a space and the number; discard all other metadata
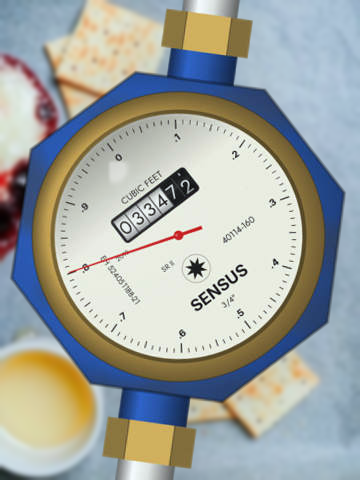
ft³ 33471.80
